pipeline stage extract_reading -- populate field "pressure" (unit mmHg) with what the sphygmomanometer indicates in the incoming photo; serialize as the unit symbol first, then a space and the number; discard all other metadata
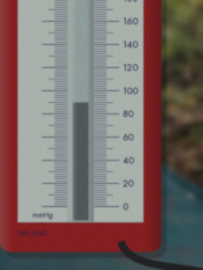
mmHg 90
